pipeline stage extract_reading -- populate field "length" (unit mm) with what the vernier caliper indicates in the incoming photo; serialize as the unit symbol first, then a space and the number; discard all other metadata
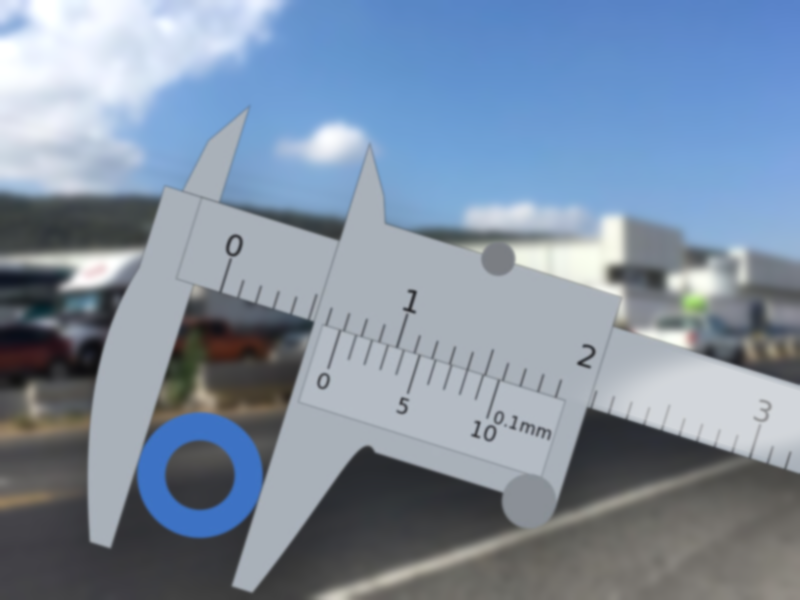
mm 6.8
